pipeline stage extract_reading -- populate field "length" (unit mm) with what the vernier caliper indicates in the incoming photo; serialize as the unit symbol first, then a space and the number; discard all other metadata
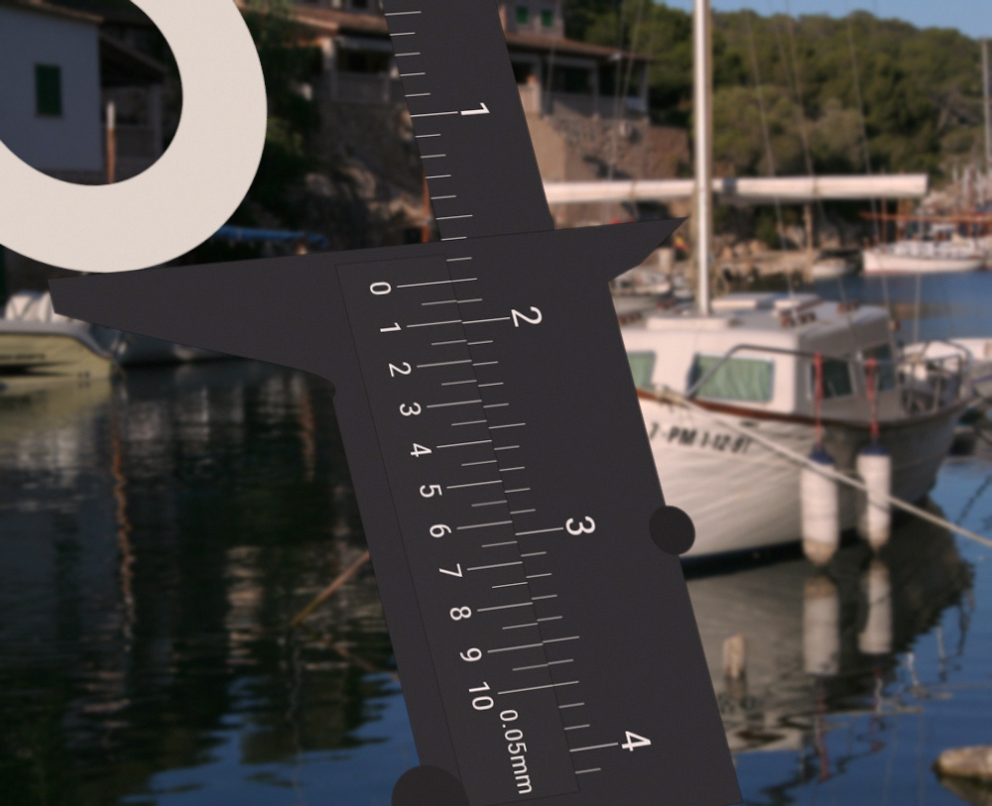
mm 18.00
